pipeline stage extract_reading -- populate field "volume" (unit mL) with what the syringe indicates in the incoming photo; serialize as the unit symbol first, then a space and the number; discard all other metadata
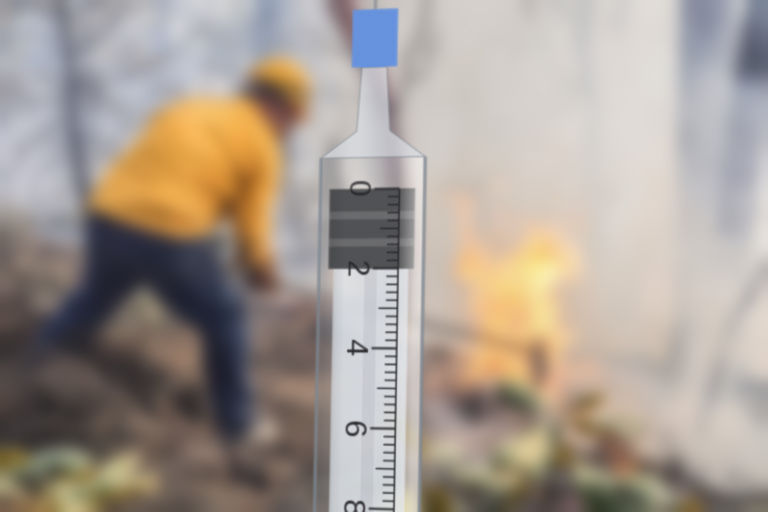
mL 0
